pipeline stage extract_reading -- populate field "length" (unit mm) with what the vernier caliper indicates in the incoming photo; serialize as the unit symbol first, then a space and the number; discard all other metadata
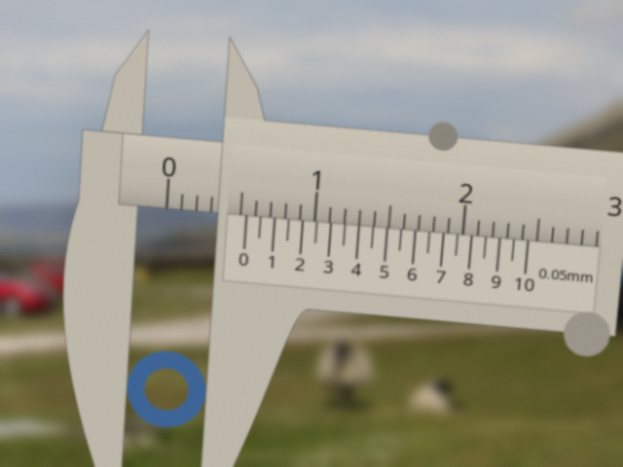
mm 5.4
